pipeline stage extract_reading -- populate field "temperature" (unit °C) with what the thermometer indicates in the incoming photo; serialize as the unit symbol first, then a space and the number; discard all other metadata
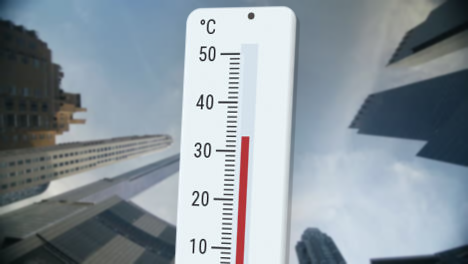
°C 33
